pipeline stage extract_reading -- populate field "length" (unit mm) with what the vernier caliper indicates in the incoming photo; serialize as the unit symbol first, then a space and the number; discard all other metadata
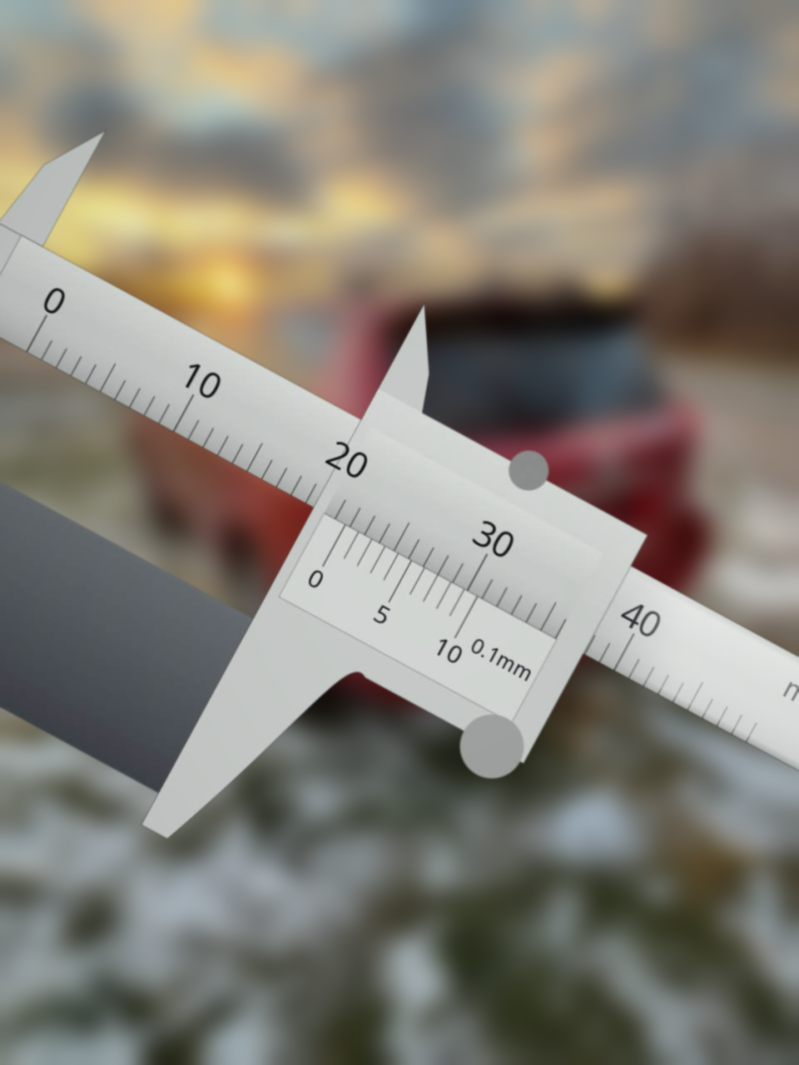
mm 21.7
